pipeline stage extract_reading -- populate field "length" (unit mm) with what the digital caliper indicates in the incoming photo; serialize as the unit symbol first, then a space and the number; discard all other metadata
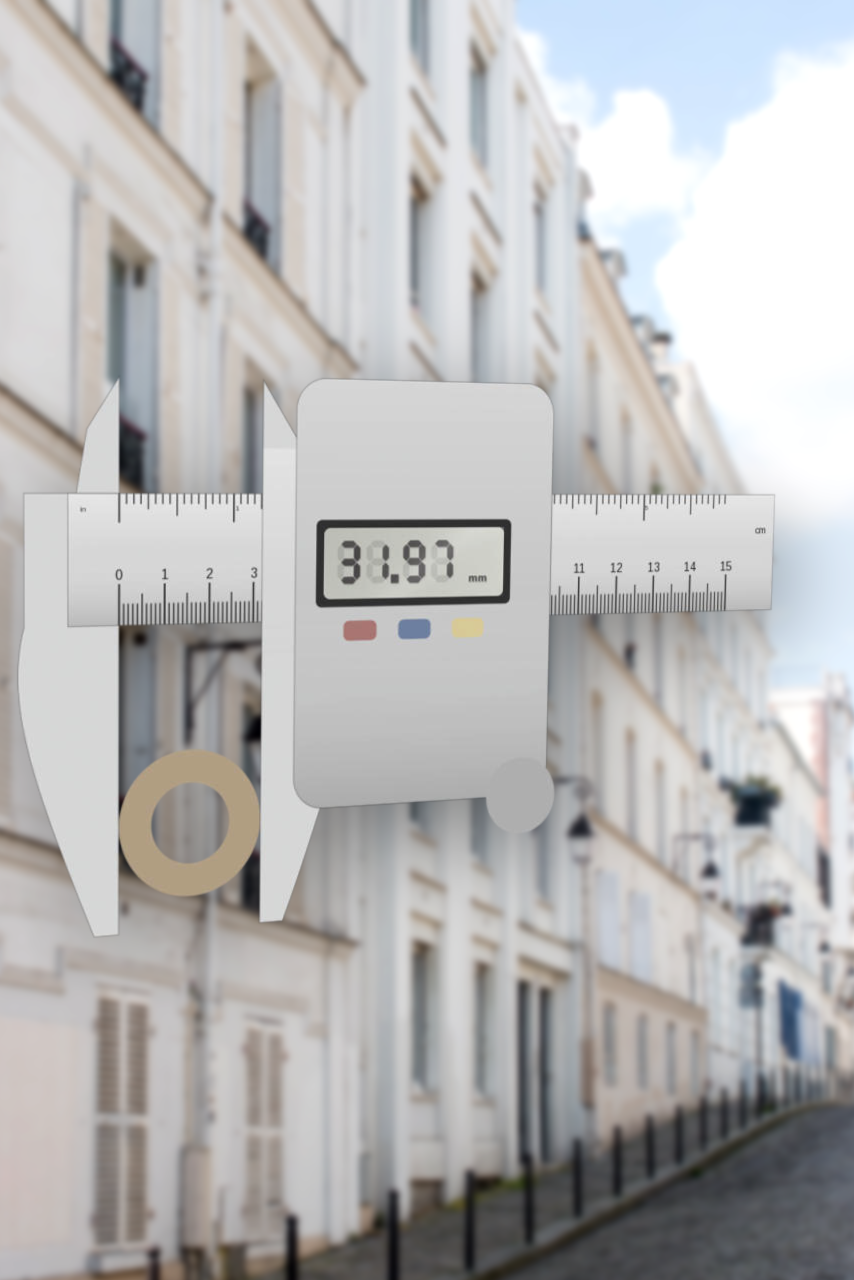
mm 31.97
